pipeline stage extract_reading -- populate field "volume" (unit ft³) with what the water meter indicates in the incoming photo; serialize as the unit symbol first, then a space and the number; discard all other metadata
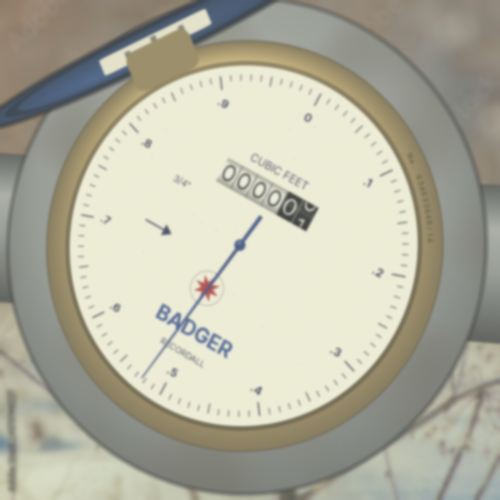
ft³ 0.52
